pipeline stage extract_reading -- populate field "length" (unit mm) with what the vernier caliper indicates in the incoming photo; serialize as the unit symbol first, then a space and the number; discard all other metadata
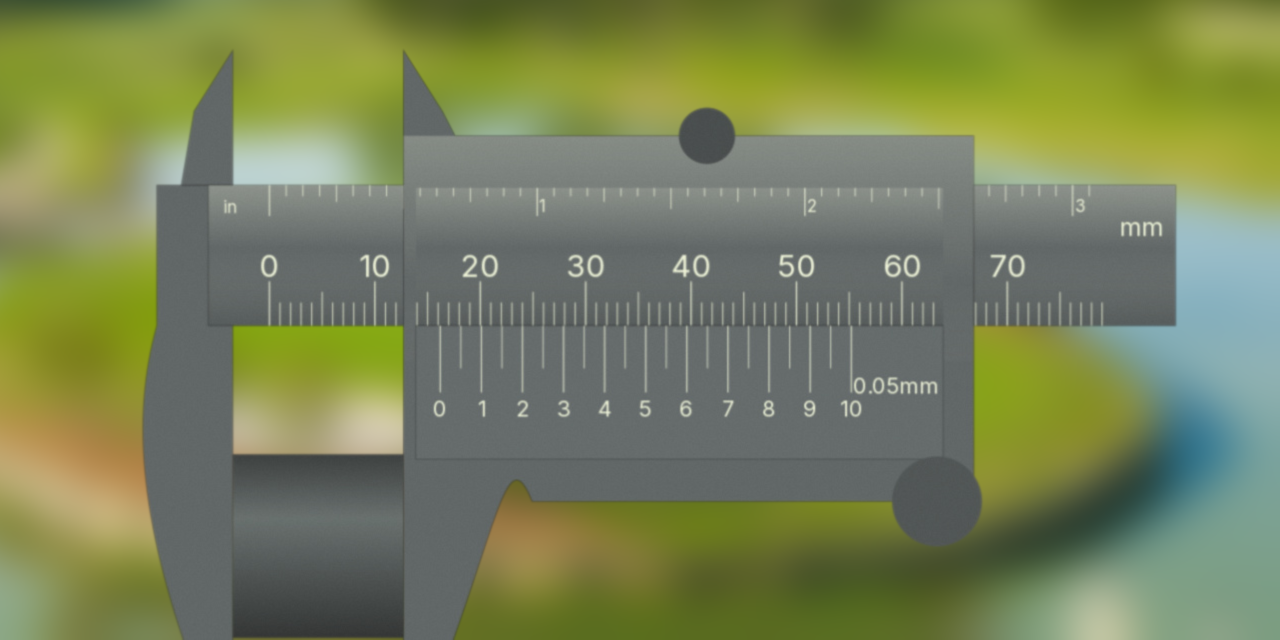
mm 16.2
